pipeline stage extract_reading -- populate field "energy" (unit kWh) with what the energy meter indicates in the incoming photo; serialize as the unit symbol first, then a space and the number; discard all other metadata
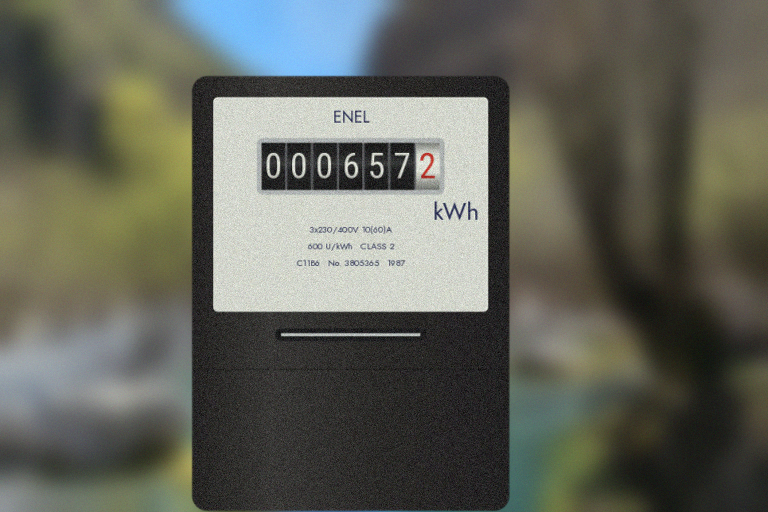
kWh 657.2
